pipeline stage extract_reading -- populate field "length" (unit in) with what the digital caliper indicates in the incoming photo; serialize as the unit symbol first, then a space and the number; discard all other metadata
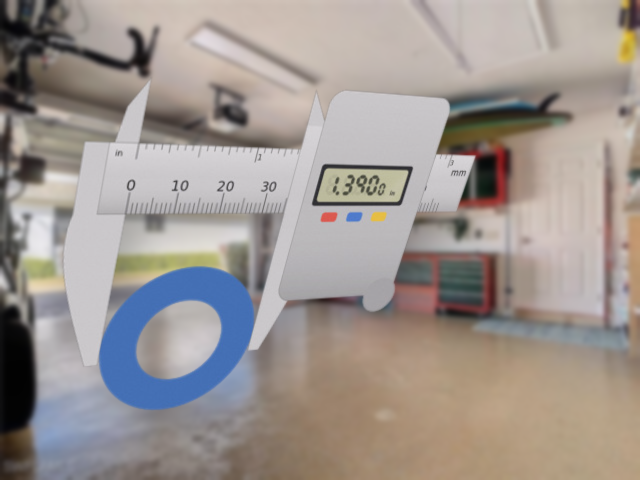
in 1.3900
